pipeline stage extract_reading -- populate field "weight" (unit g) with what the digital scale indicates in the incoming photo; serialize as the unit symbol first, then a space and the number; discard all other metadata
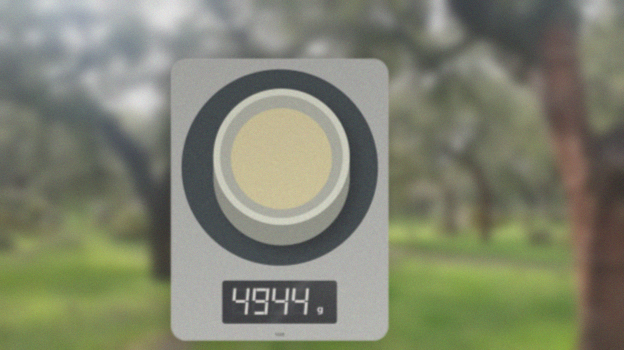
g 4944
